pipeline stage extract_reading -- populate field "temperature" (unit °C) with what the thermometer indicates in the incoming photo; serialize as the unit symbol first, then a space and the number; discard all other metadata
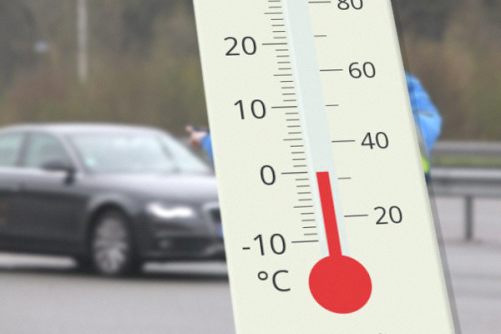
°C 0
